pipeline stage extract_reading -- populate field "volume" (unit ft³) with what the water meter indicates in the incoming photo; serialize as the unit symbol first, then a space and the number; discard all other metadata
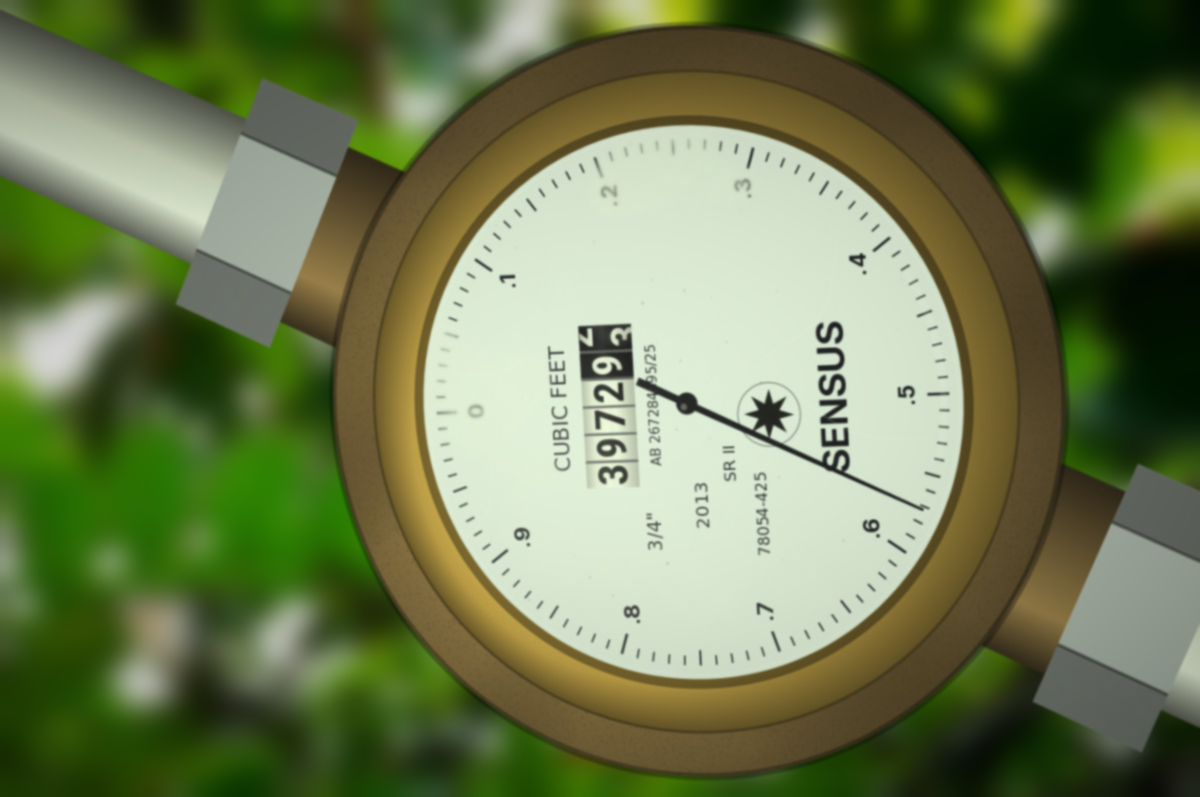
ft³ 397292.57
